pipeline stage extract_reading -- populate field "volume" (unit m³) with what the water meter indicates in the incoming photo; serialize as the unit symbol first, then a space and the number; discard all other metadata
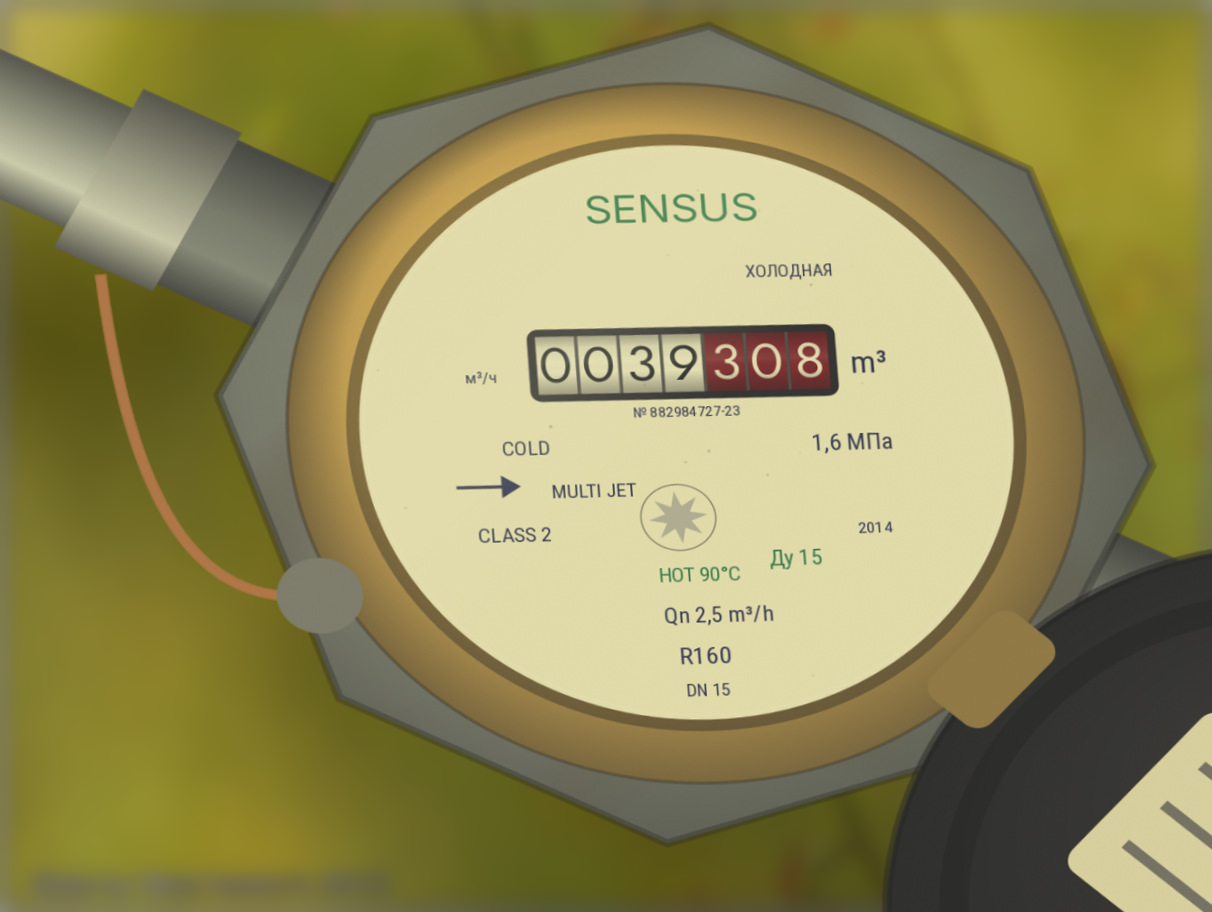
m³ 39.308
